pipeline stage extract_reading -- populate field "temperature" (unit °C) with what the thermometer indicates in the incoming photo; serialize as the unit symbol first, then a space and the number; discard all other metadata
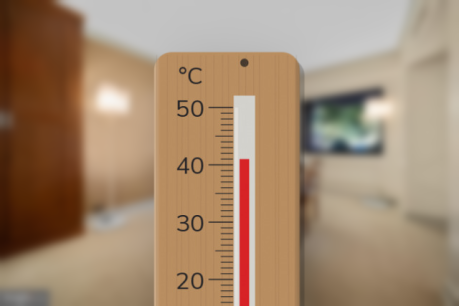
°C 41
